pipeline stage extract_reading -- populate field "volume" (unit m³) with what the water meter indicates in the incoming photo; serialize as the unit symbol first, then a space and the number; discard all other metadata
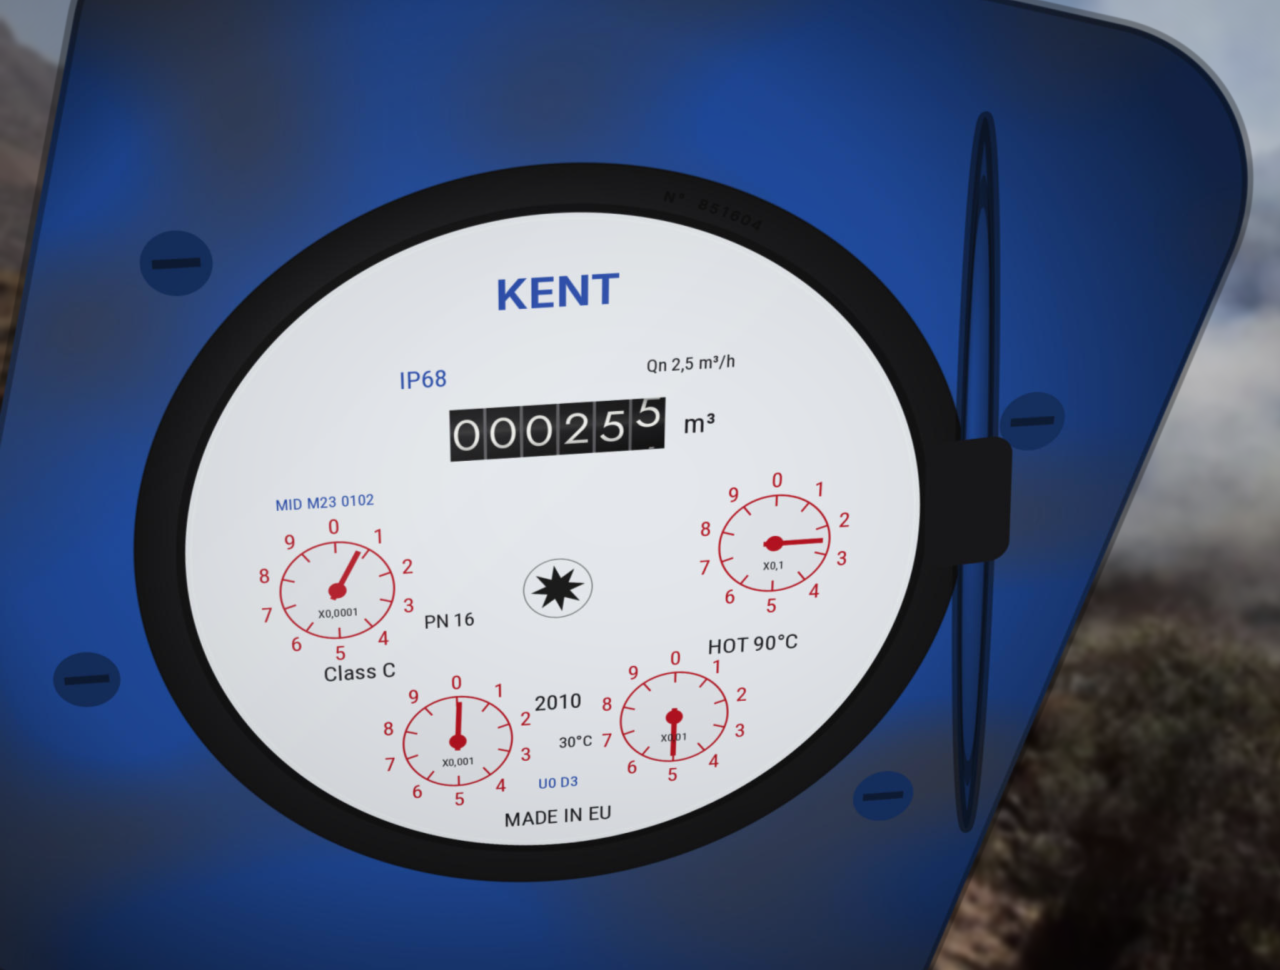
m³ 255.2500
